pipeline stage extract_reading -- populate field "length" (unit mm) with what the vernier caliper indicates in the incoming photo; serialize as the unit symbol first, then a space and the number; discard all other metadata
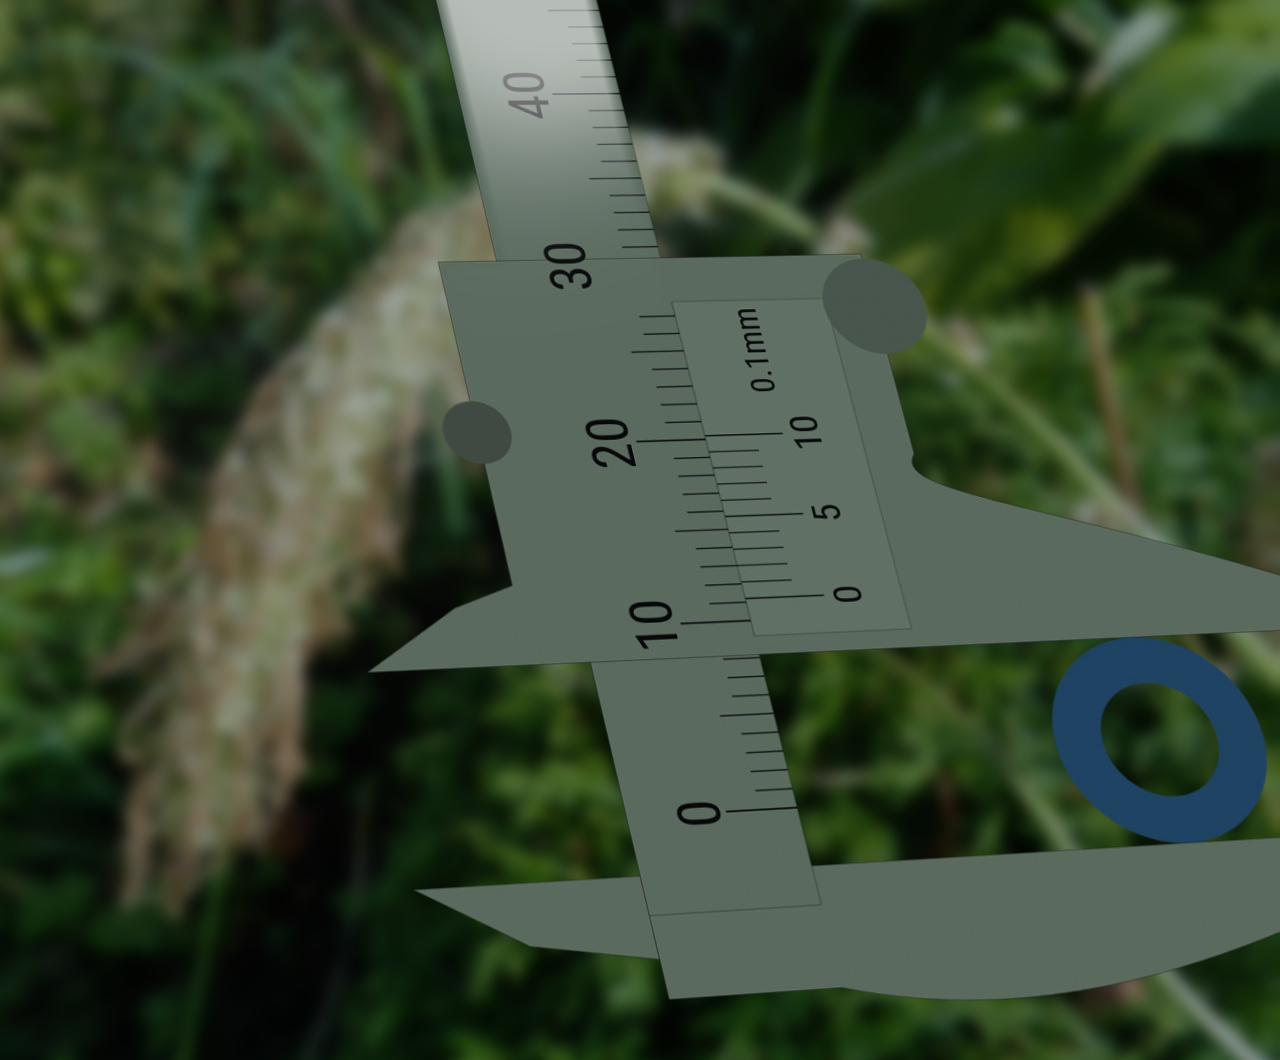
mm 11.2
